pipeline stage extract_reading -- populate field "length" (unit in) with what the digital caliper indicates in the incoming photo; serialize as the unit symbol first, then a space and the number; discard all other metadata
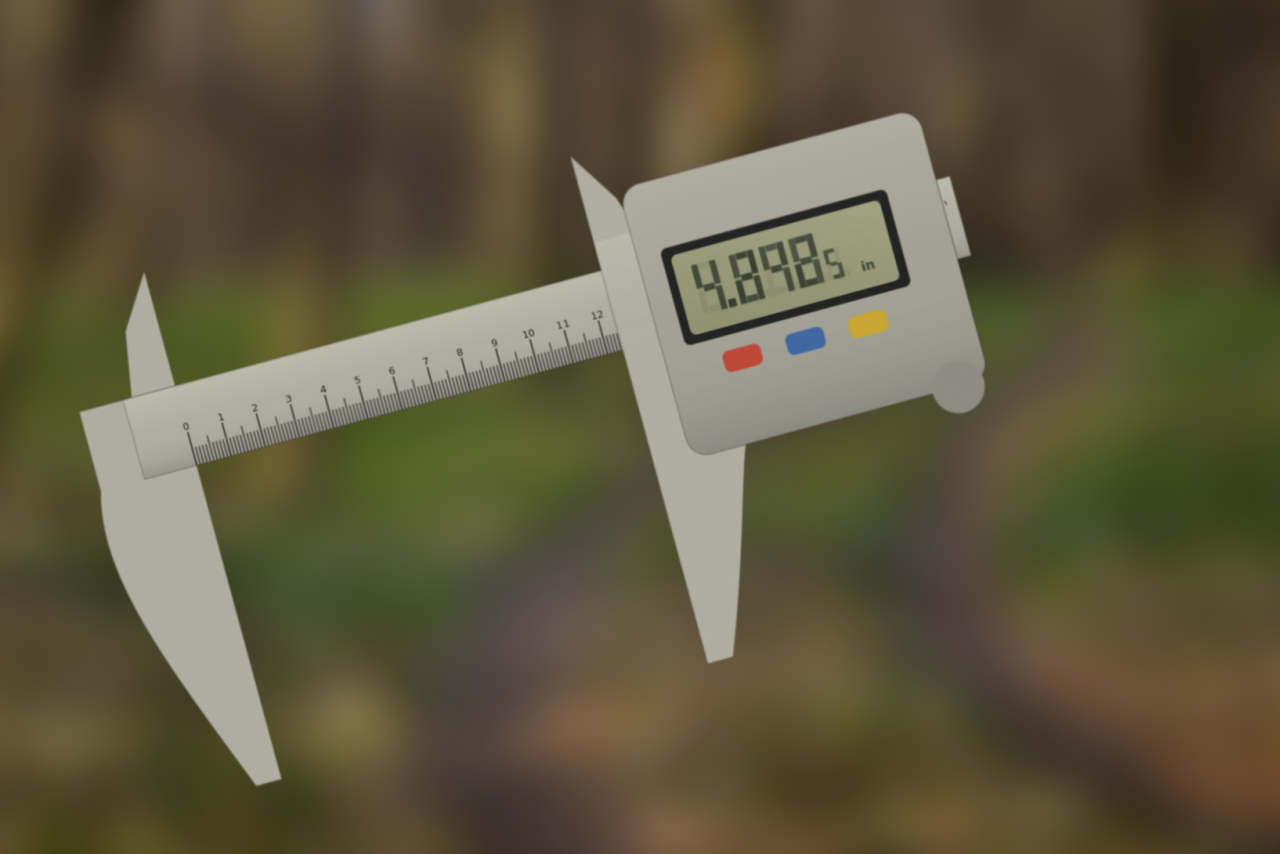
in 4.8985
